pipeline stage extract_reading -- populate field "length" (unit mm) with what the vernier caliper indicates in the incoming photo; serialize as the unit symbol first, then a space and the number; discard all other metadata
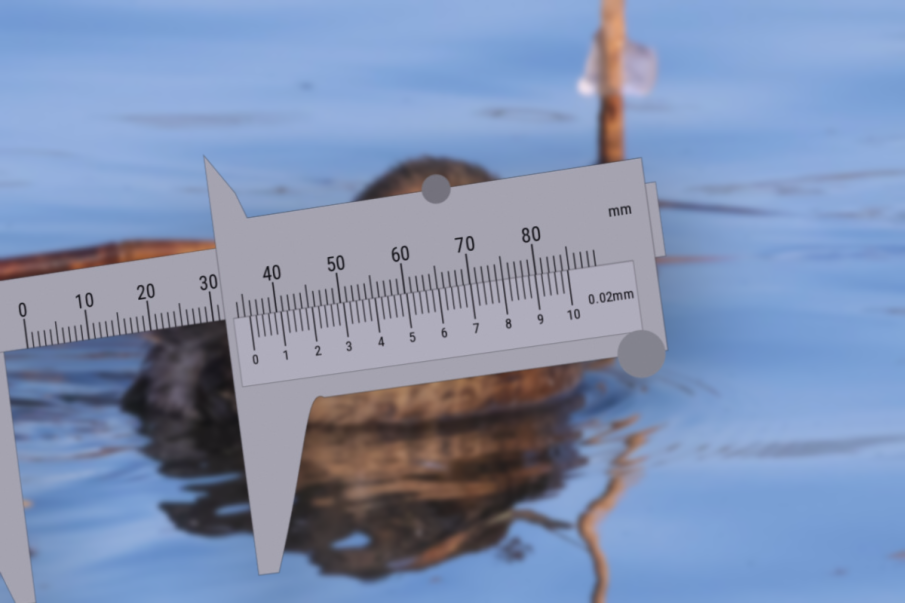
mm 35.8
